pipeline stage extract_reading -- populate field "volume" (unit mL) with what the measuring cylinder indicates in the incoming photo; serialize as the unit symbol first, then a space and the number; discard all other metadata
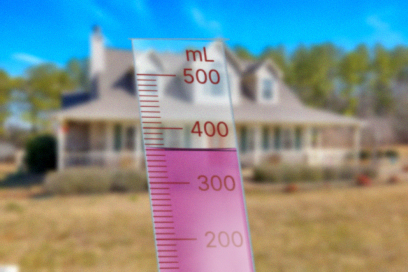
mL 360
